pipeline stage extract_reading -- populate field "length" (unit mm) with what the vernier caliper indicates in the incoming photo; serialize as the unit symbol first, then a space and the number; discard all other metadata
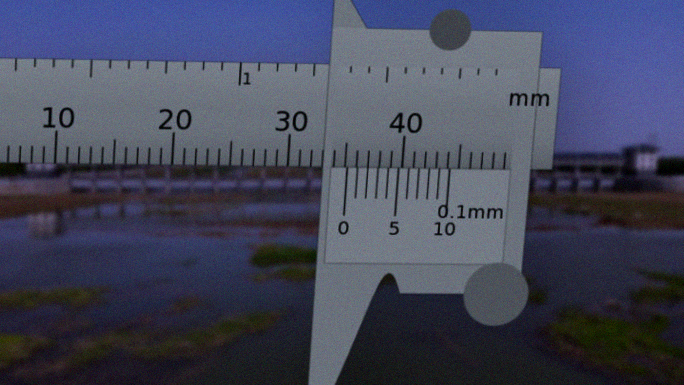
mm 35.2
